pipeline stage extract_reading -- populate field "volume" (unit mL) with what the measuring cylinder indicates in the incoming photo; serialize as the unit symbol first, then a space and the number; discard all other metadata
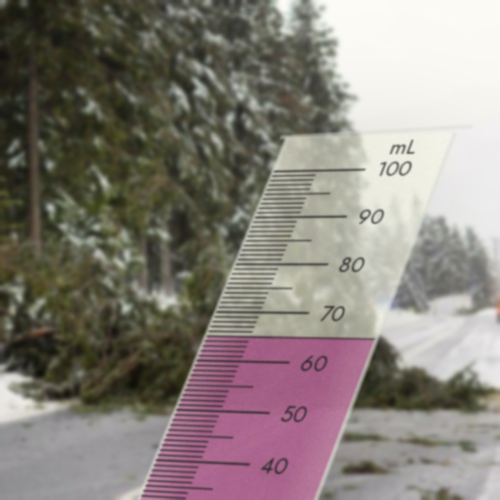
mL 65
